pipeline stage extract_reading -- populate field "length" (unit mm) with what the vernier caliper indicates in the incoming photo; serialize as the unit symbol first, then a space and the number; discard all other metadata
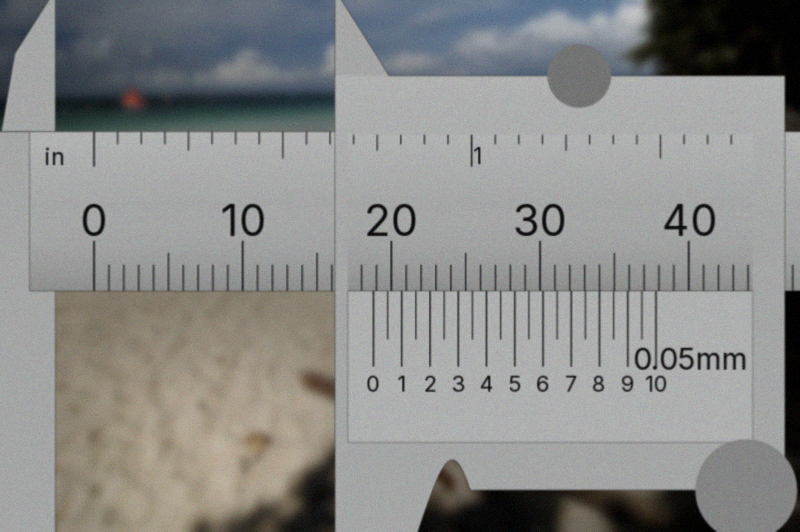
mm 18.8
